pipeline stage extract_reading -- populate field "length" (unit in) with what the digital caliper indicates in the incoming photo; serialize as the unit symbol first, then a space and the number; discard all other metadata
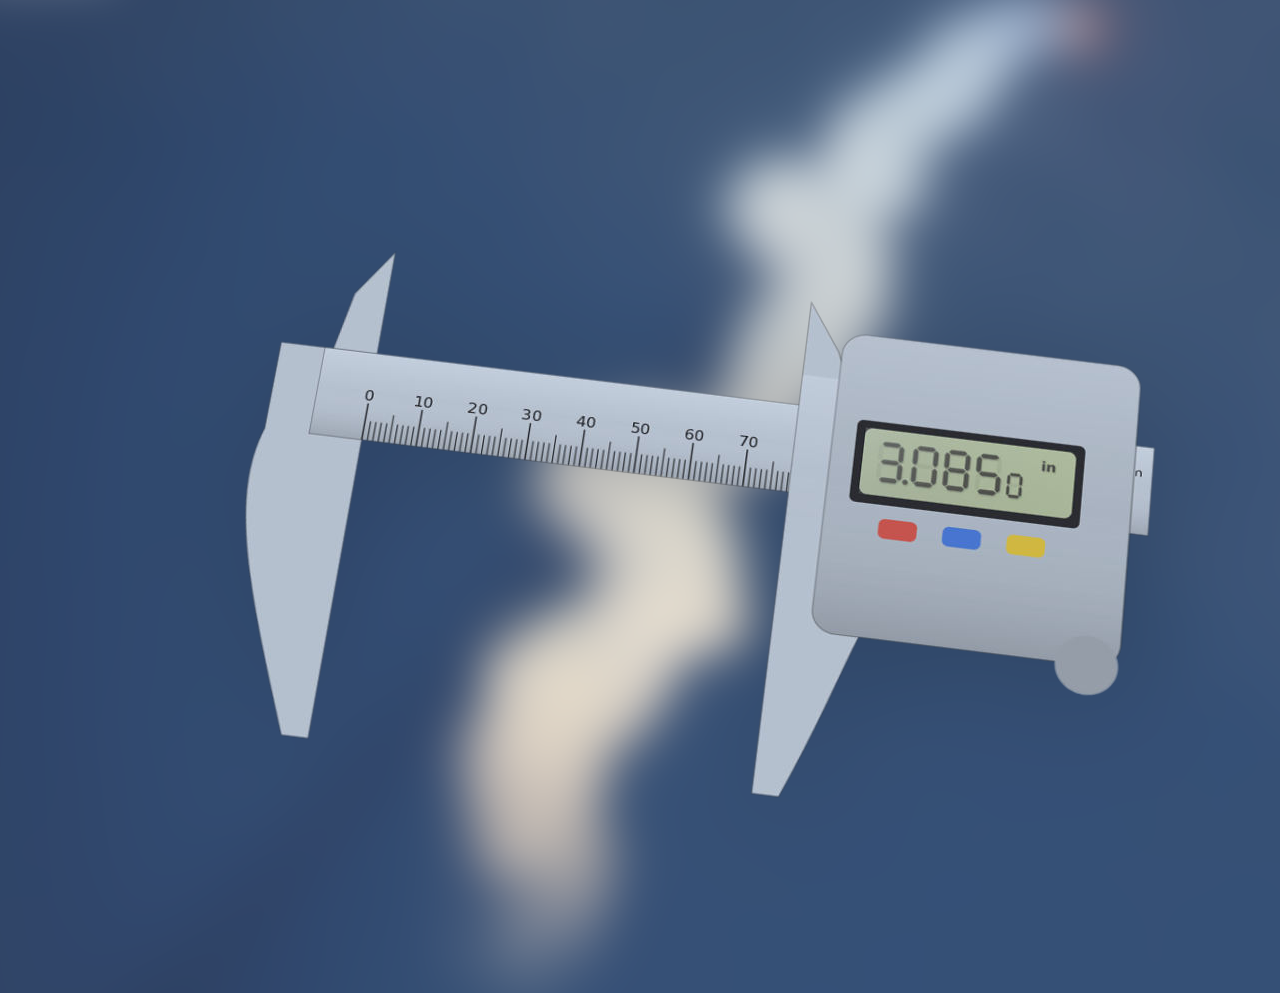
in 3.0850
